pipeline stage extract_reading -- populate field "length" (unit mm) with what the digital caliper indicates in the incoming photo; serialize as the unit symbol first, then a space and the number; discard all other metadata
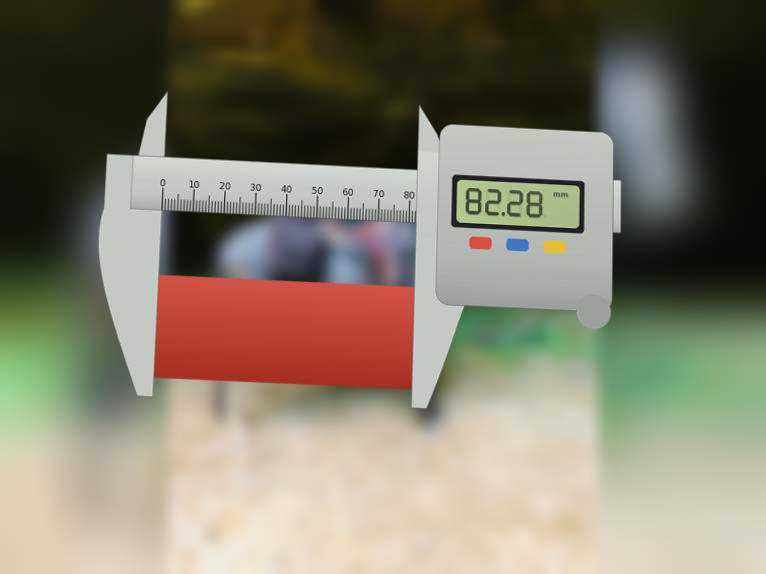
mm 82.28
